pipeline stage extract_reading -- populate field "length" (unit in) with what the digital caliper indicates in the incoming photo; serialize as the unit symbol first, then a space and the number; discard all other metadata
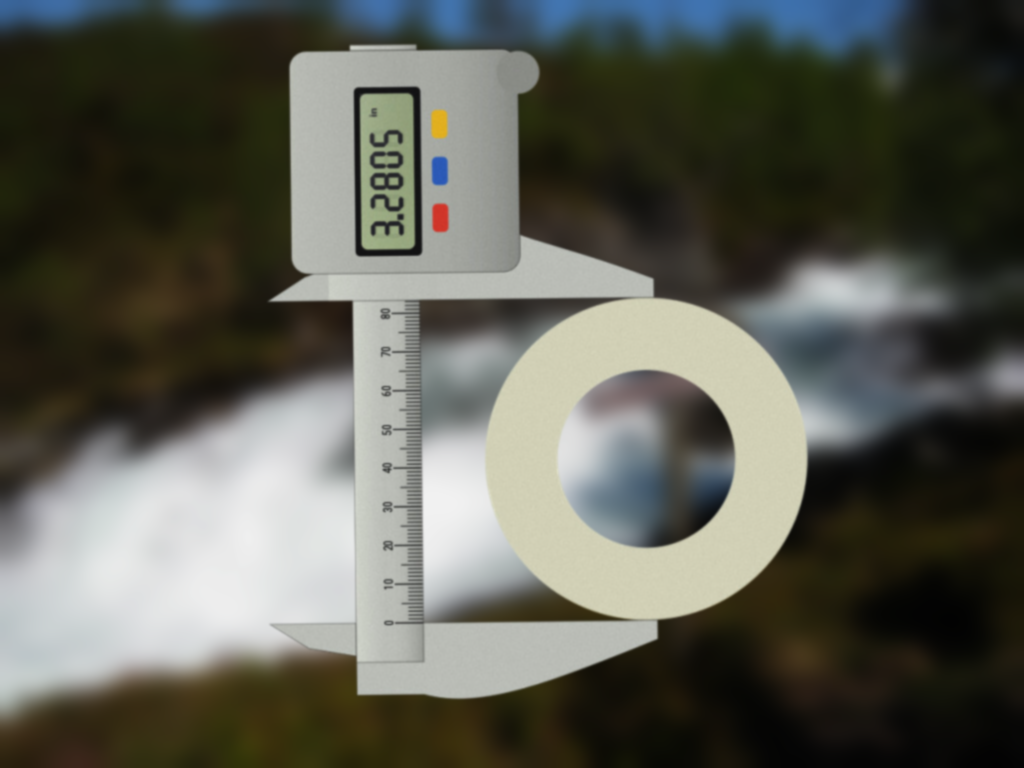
in 3.2805
